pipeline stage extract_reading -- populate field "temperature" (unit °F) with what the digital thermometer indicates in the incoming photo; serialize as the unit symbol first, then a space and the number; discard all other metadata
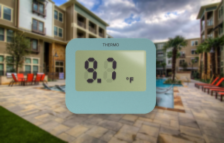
°F 9.7
